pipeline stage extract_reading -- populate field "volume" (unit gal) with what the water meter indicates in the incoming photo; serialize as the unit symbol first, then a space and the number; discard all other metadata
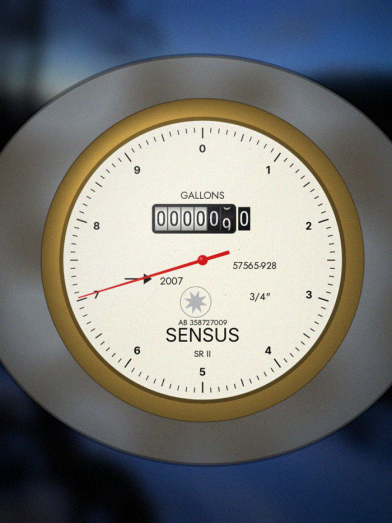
gal 87.0
